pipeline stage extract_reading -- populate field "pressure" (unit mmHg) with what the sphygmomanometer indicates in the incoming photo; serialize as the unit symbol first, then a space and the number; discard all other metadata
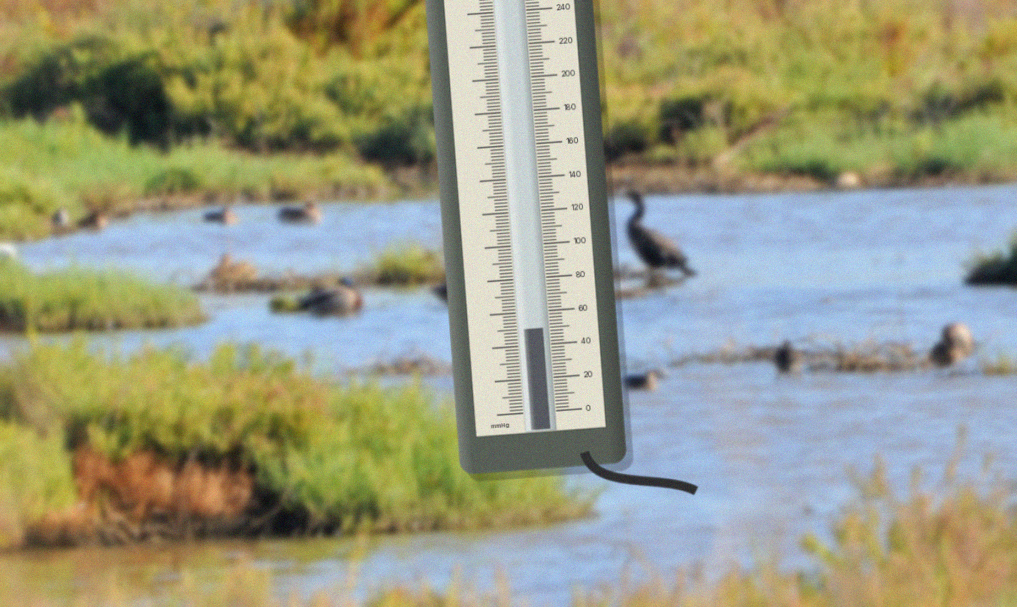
mmHg 50
